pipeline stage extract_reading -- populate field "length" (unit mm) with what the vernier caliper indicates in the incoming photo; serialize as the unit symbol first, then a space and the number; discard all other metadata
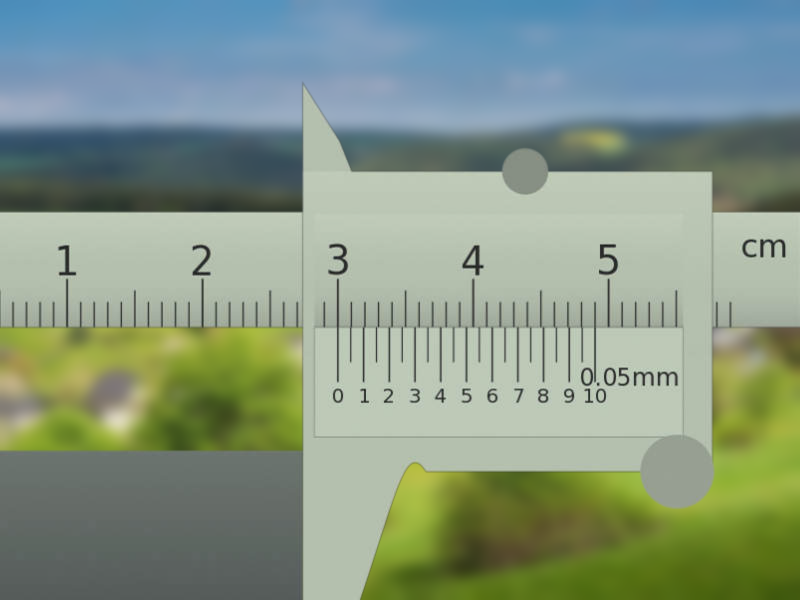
mm 30.0
